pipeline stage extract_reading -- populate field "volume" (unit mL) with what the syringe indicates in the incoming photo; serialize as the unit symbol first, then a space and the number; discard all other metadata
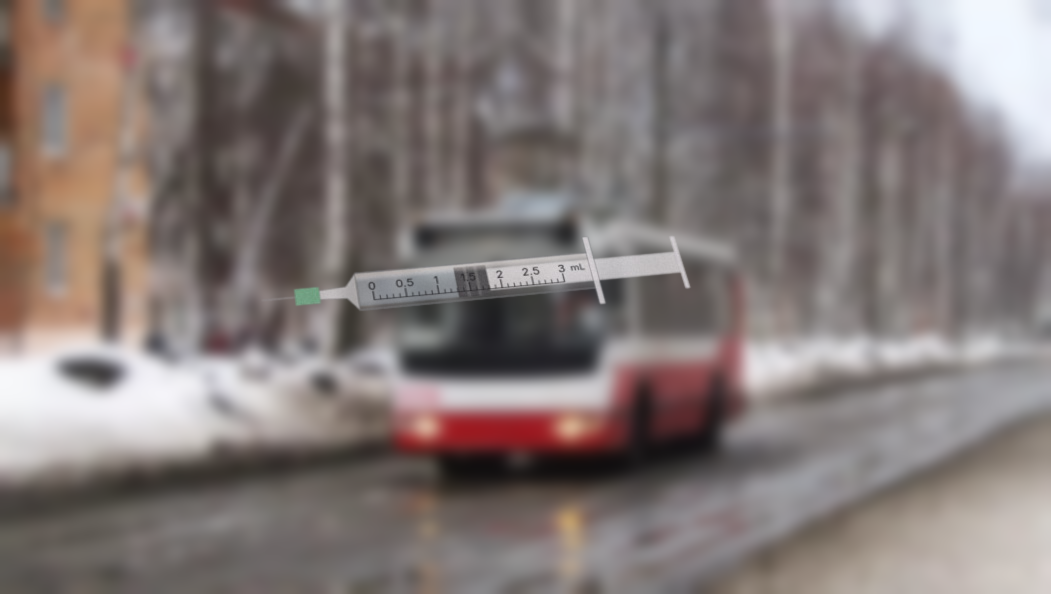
mL 1.3
